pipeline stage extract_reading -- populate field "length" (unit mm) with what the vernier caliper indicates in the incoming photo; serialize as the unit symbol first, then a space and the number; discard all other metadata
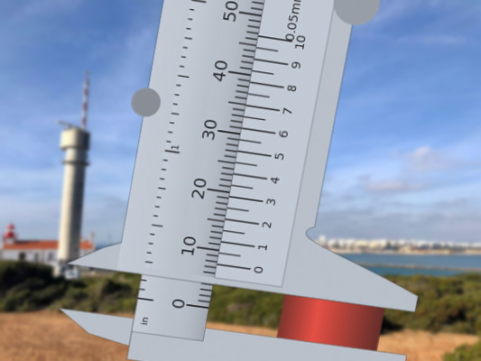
mm 7.6
